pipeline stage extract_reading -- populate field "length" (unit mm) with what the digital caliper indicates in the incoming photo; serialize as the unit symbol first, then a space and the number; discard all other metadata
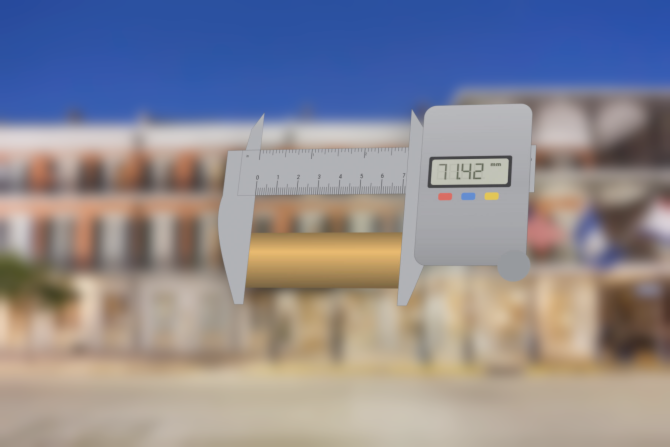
mm 71.42
